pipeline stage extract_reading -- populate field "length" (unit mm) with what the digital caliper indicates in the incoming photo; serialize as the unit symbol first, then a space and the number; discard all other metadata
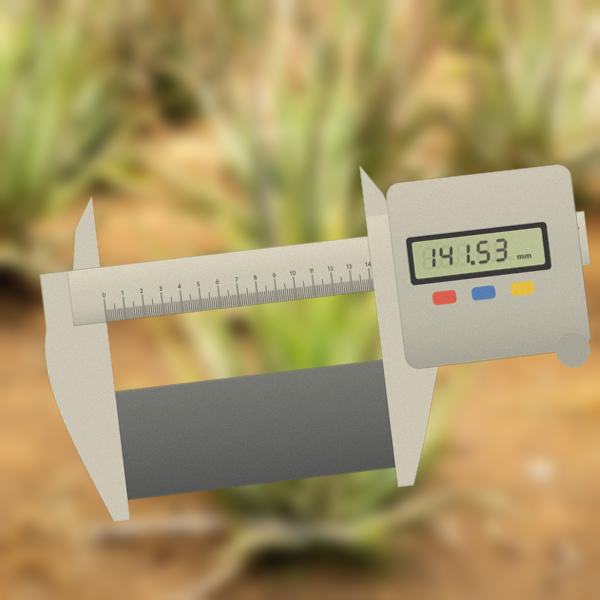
mm 141.53
